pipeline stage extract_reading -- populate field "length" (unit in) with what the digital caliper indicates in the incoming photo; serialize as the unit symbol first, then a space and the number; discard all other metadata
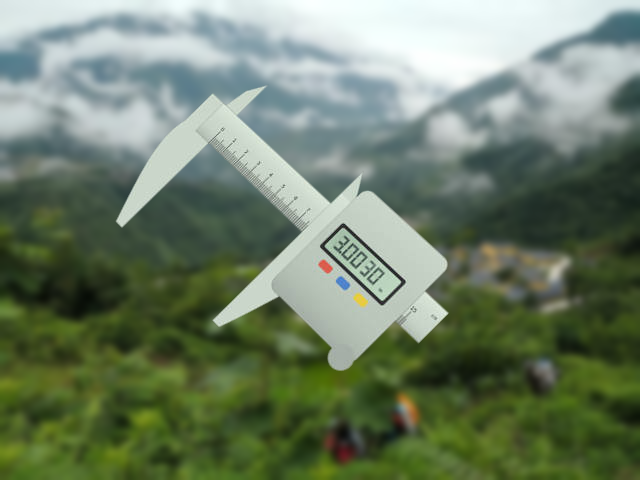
in 3.0030
